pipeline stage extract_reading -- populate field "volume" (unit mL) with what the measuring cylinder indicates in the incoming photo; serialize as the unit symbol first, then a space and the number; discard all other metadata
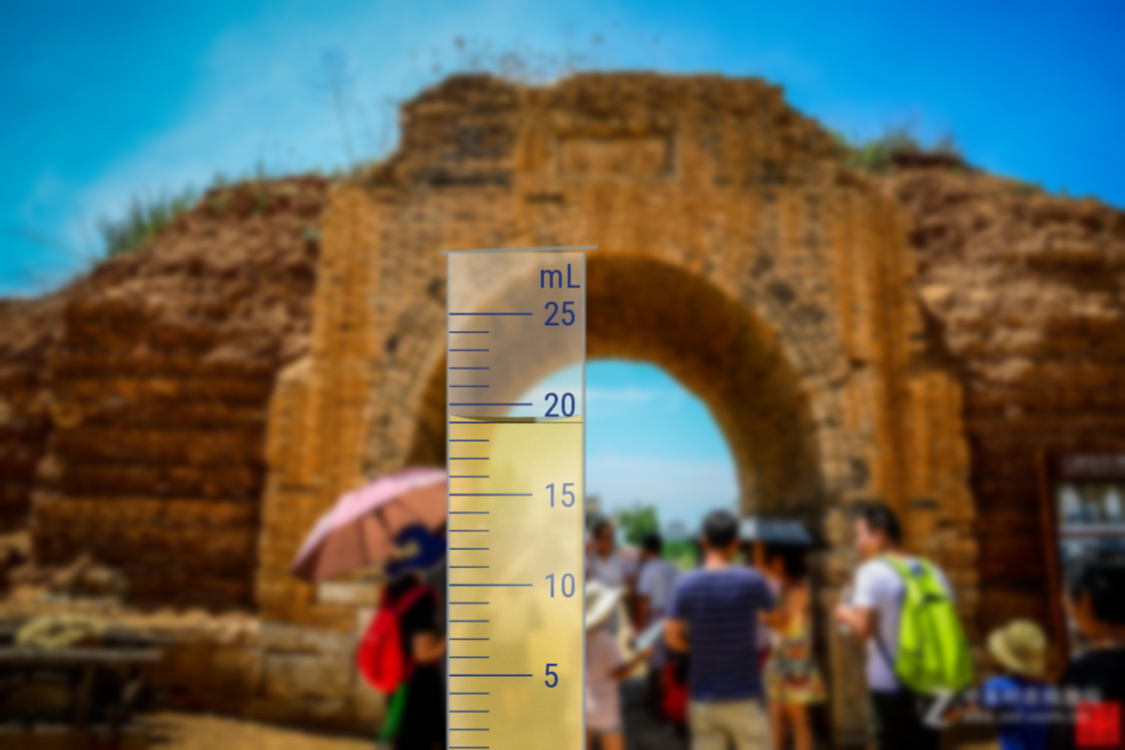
mL 19
